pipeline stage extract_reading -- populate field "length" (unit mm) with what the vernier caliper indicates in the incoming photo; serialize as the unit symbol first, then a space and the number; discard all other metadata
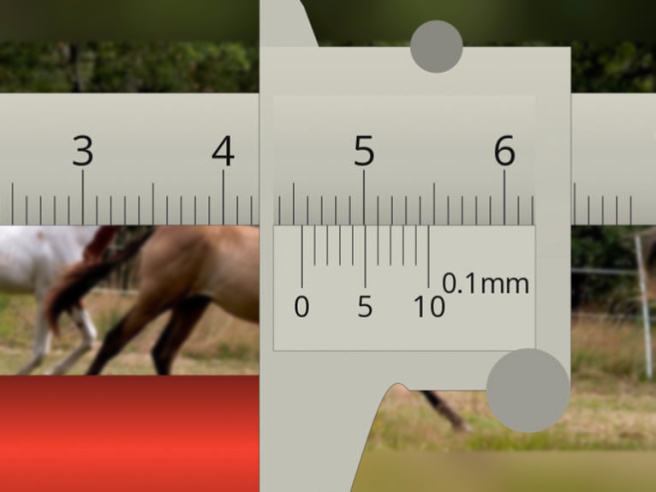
mm 45.6
